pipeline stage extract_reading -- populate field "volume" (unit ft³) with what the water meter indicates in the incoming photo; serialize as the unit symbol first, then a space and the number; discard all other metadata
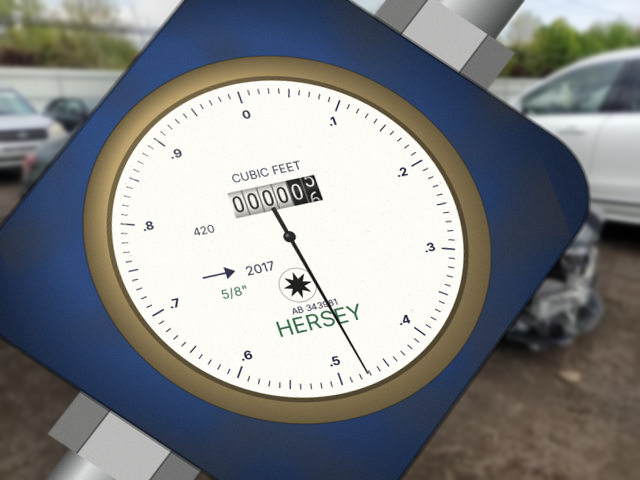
ft³ 5.47
